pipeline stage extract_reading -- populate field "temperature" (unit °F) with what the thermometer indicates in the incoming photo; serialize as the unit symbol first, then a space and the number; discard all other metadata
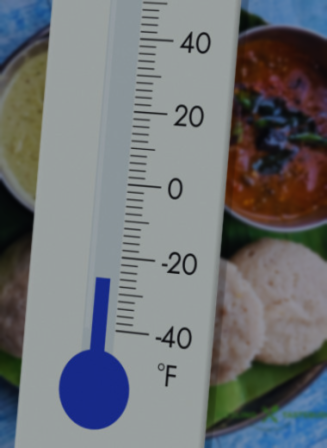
°F -26
